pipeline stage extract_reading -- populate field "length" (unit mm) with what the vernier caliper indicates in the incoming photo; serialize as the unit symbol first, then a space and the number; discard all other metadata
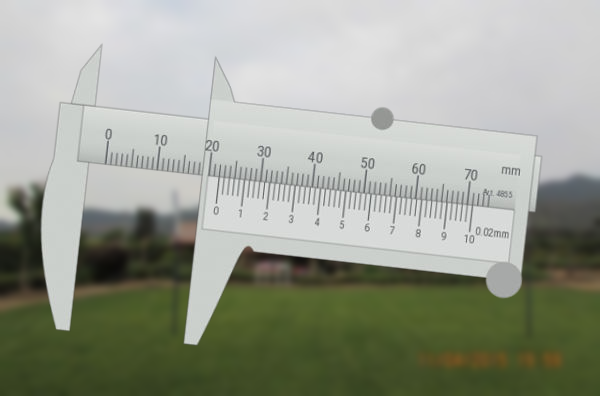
mm 22.0
